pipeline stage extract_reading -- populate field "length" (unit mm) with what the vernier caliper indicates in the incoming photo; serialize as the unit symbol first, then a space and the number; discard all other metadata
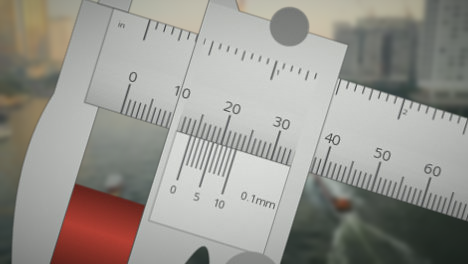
mm 14.0
